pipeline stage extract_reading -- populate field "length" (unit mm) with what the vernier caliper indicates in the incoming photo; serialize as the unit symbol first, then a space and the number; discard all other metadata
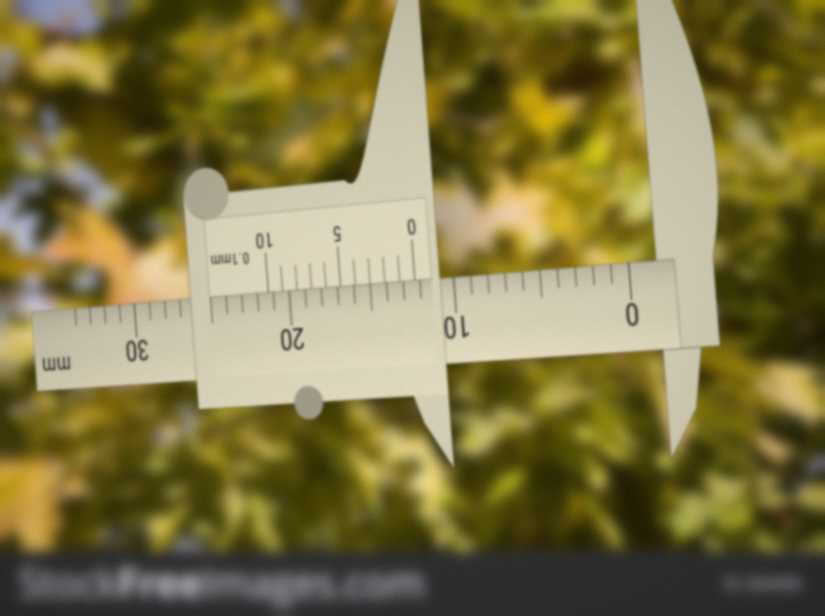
mm 12.3
